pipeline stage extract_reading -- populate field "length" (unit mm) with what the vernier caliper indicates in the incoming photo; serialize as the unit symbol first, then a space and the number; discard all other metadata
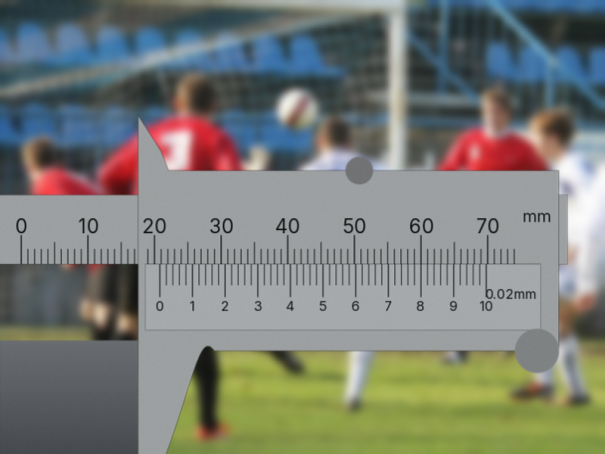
mm 20.8
